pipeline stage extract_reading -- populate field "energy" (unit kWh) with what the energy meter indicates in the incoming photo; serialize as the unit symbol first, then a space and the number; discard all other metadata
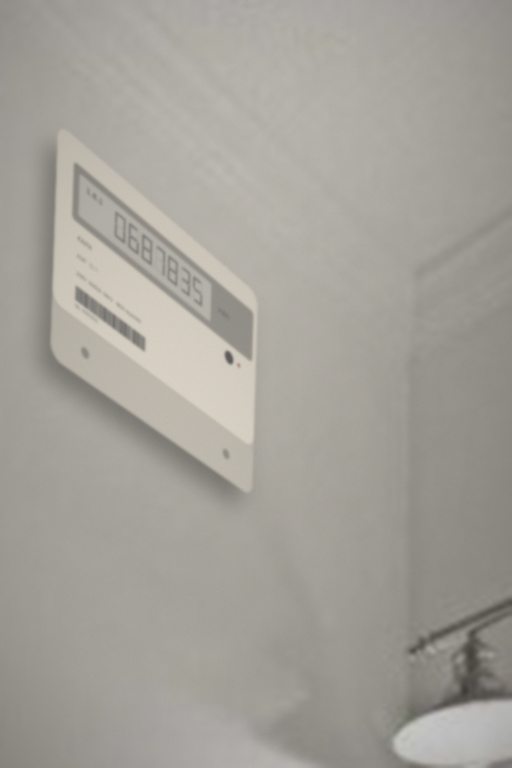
kWh 687835
